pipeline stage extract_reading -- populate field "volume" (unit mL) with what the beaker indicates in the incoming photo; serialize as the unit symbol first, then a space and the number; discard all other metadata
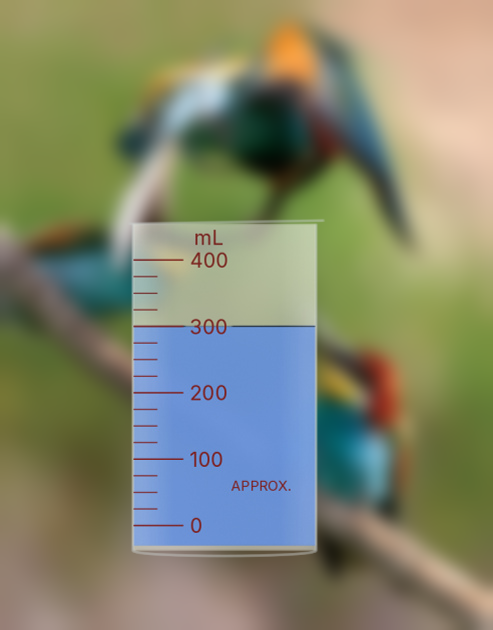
mL 300
